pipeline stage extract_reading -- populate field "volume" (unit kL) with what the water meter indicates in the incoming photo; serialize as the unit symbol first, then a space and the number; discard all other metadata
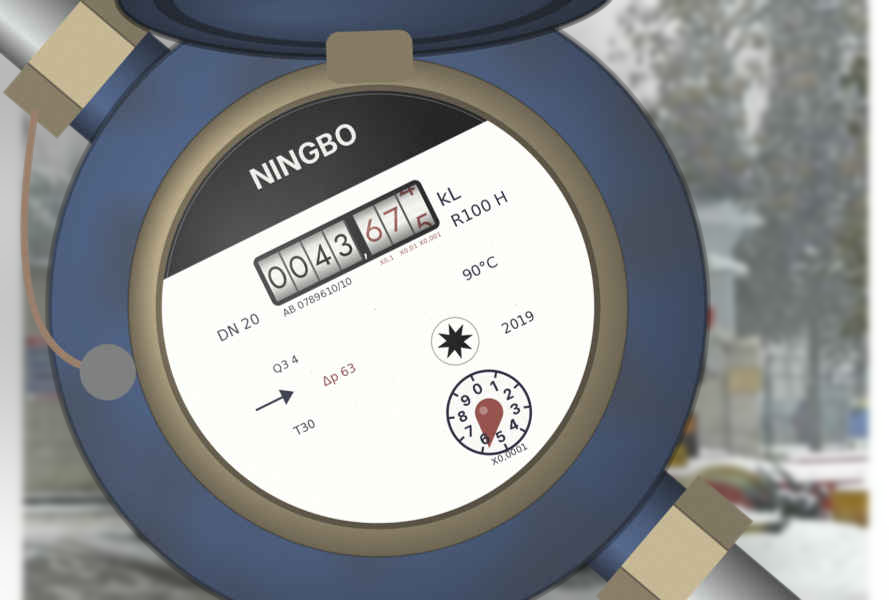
kL 43.6745
